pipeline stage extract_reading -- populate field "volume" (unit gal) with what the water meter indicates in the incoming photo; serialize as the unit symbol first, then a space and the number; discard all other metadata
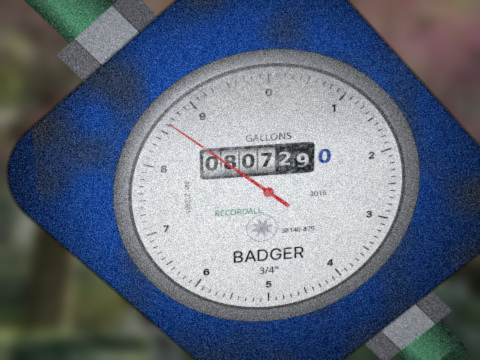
gal 807288.6
